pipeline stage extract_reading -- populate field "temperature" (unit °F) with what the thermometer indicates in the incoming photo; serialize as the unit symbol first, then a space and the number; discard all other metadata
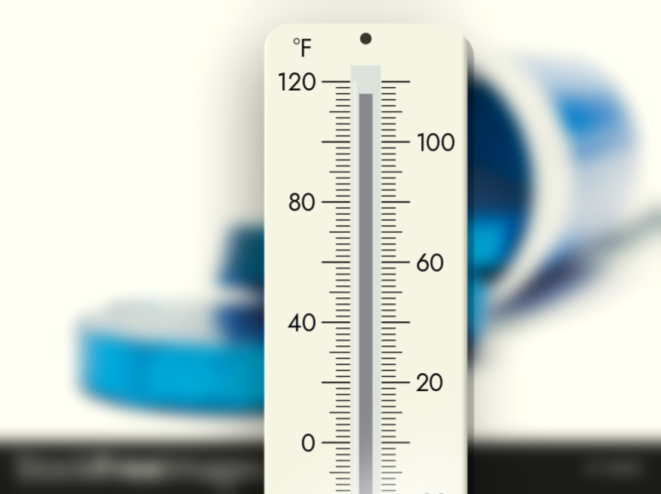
°F 116
